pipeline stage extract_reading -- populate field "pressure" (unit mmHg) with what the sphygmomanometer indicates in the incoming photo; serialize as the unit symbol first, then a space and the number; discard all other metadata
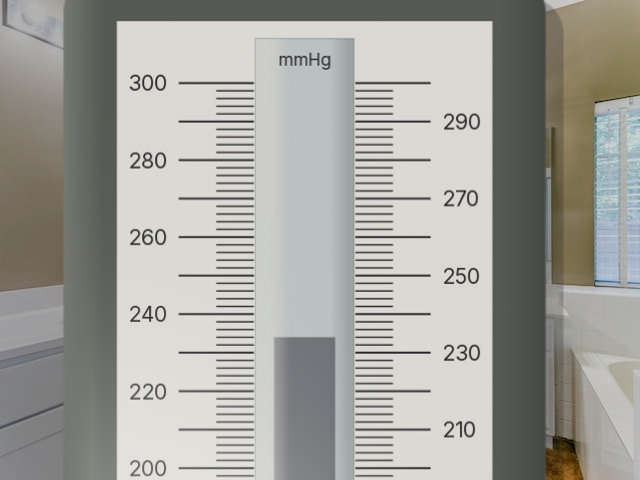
mmHg 234
